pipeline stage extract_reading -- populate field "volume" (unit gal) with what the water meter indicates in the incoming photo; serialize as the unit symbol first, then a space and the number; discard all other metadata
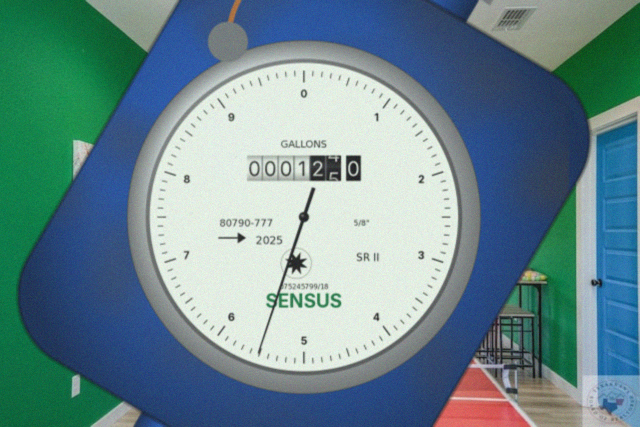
gal 1245.5
